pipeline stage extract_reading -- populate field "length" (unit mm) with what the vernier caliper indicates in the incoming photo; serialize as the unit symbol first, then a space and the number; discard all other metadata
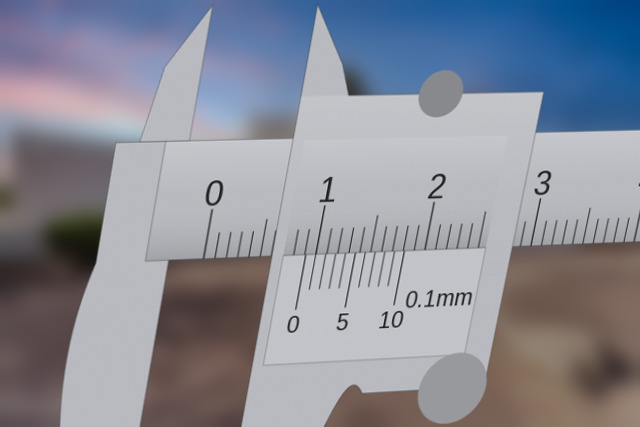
mm 9.1
